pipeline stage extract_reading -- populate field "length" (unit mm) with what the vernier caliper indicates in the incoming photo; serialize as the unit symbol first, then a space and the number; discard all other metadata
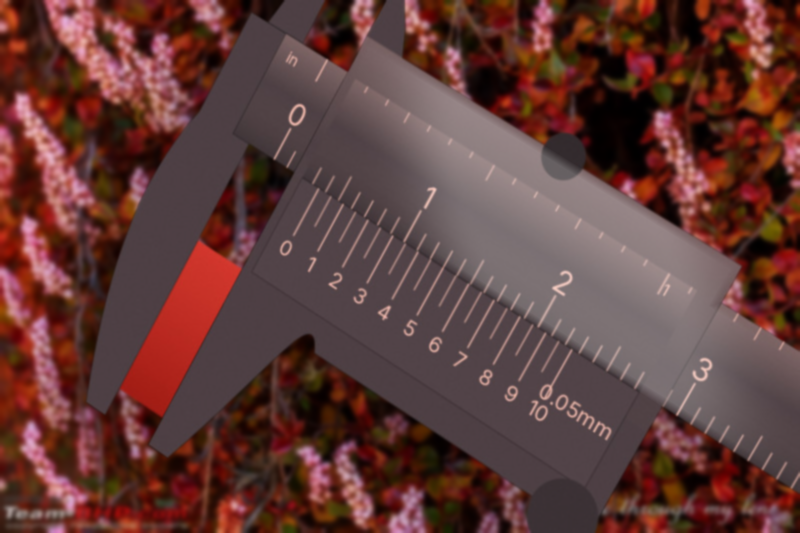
mm 3.5
